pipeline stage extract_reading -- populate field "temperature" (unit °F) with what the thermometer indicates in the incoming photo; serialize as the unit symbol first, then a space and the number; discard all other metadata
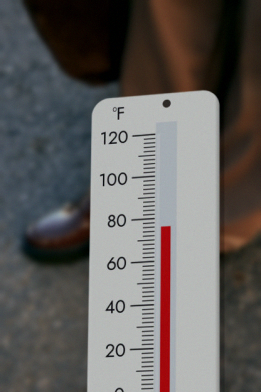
°F 76
